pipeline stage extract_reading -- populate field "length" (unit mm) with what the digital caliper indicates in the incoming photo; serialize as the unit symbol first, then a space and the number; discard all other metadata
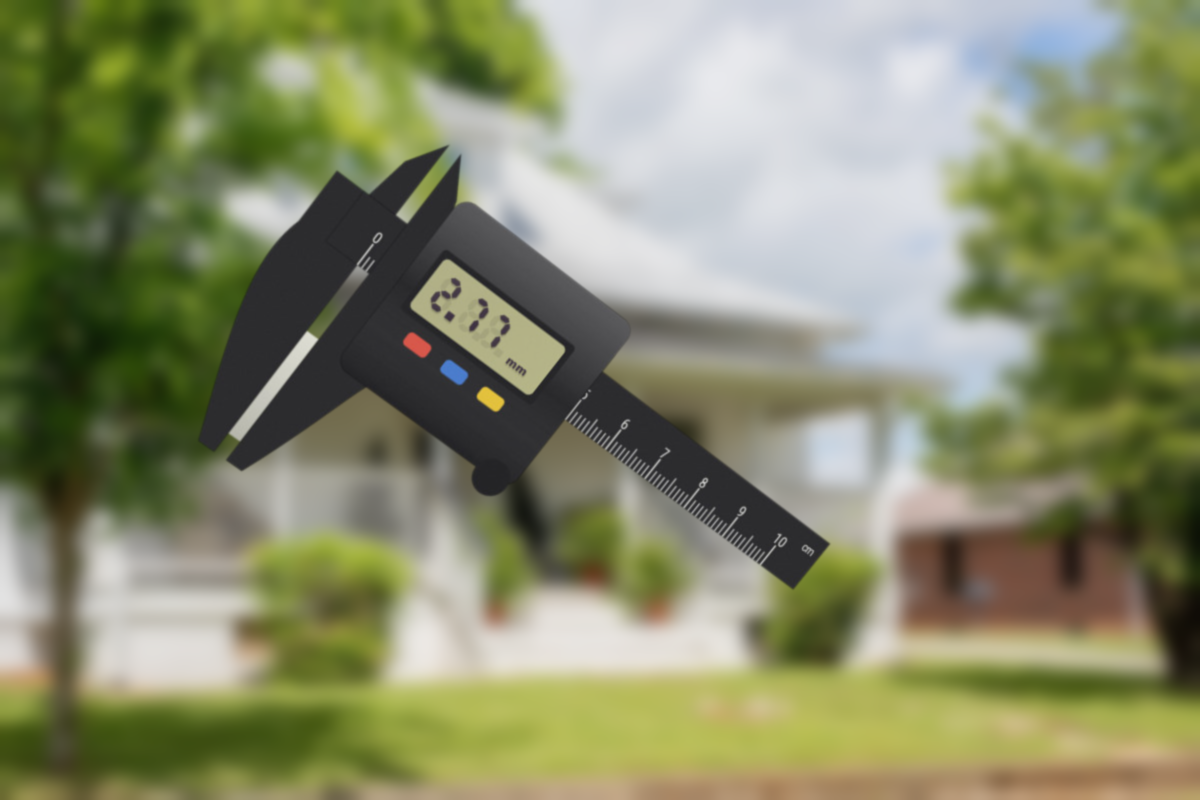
mm 2.77
